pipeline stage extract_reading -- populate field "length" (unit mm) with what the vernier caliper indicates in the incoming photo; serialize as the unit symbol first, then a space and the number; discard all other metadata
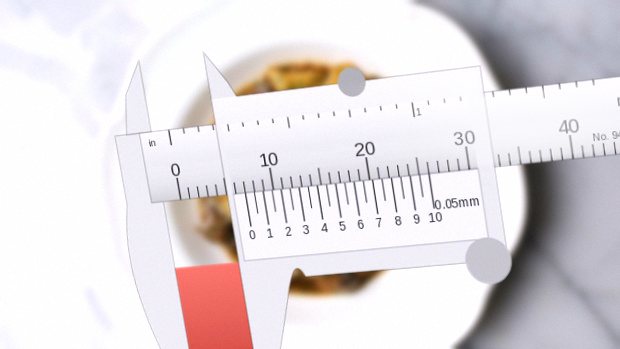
mm 7.0
